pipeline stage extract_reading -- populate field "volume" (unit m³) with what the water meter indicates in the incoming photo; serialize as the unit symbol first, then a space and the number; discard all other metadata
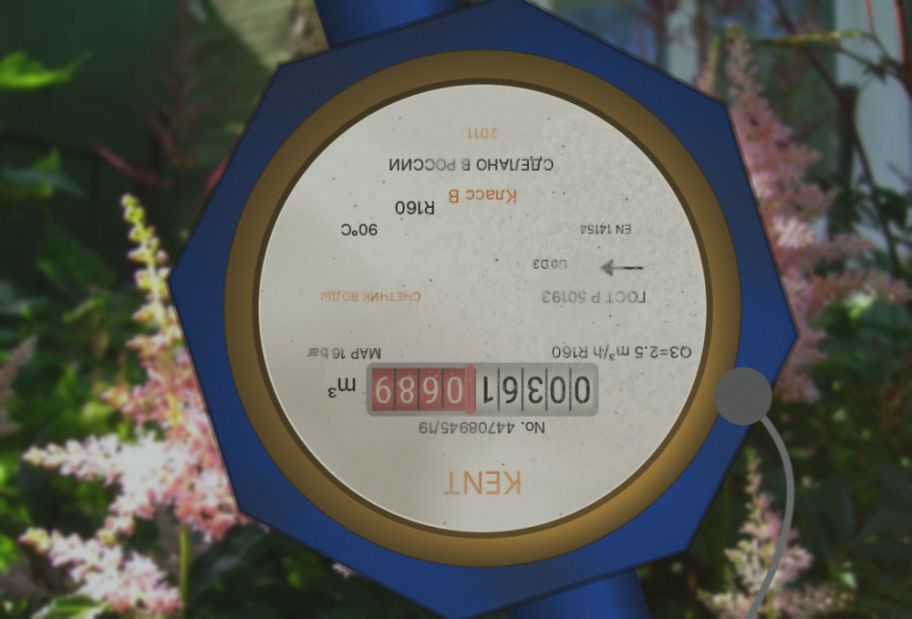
m³ 361.0689
